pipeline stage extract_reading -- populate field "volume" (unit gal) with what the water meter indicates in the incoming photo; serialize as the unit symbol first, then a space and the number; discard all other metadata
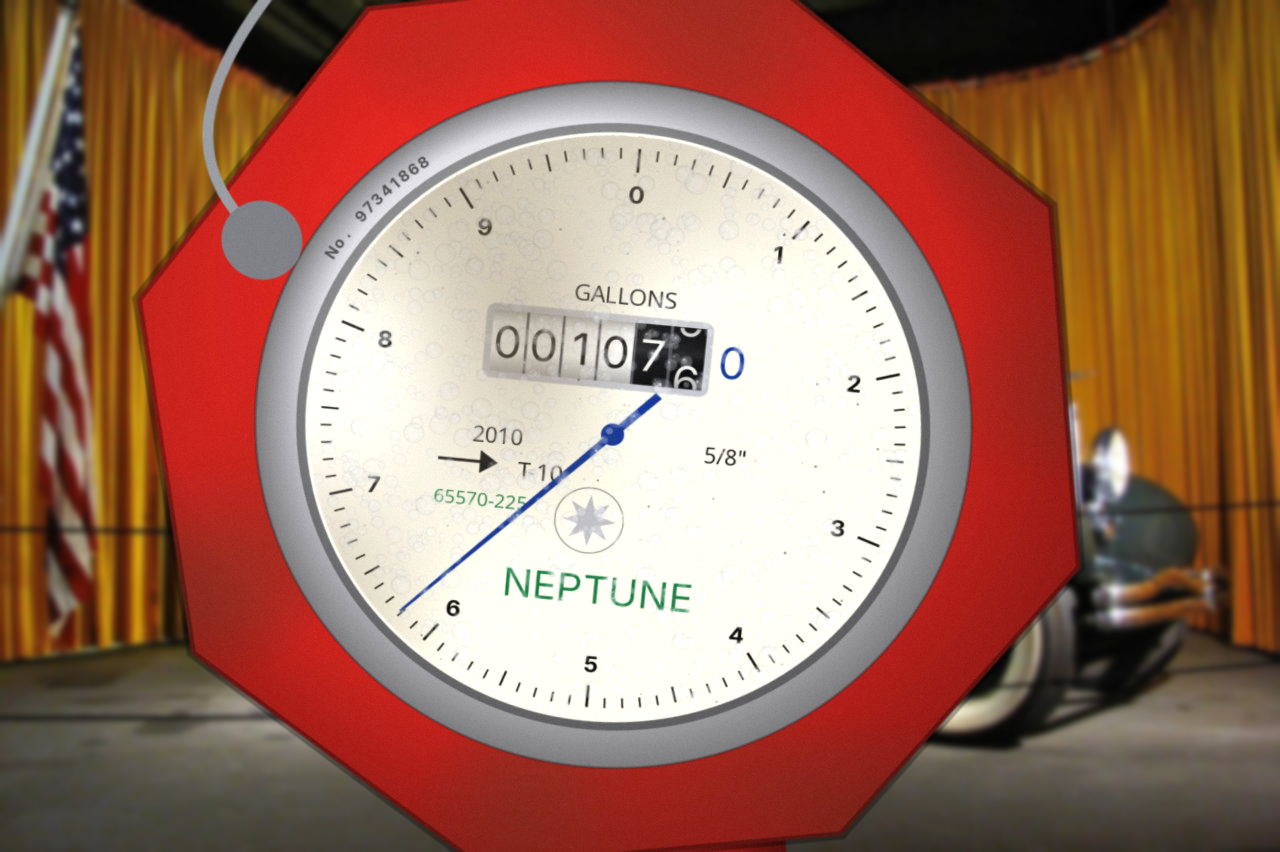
gal 10756.2
